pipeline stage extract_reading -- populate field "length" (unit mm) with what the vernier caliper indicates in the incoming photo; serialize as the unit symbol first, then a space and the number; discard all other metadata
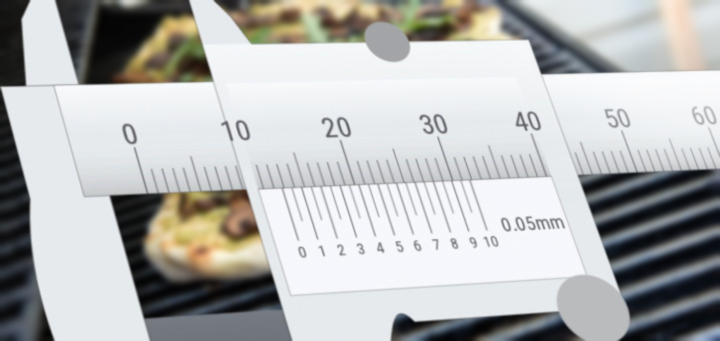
mm 12.8
